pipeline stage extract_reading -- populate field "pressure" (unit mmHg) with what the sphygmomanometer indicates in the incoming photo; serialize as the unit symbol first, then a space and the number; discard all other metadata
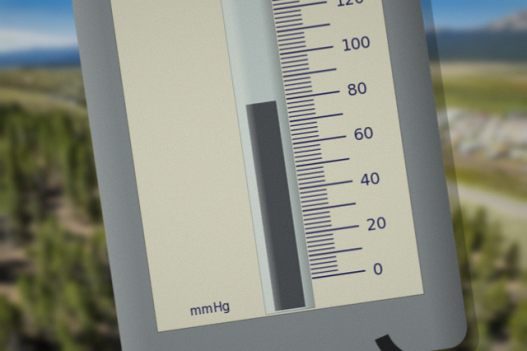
mmHg 80
